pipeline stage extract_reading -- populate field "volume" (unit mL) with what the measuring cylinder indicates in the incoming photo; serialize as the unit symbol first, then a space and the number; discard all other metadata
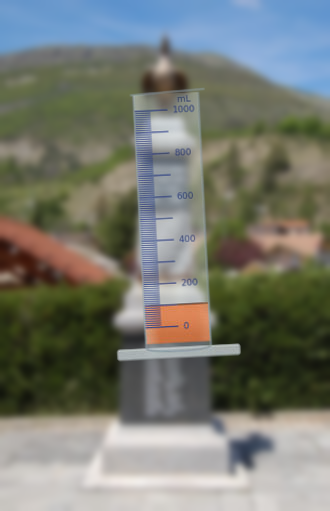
mL 100
